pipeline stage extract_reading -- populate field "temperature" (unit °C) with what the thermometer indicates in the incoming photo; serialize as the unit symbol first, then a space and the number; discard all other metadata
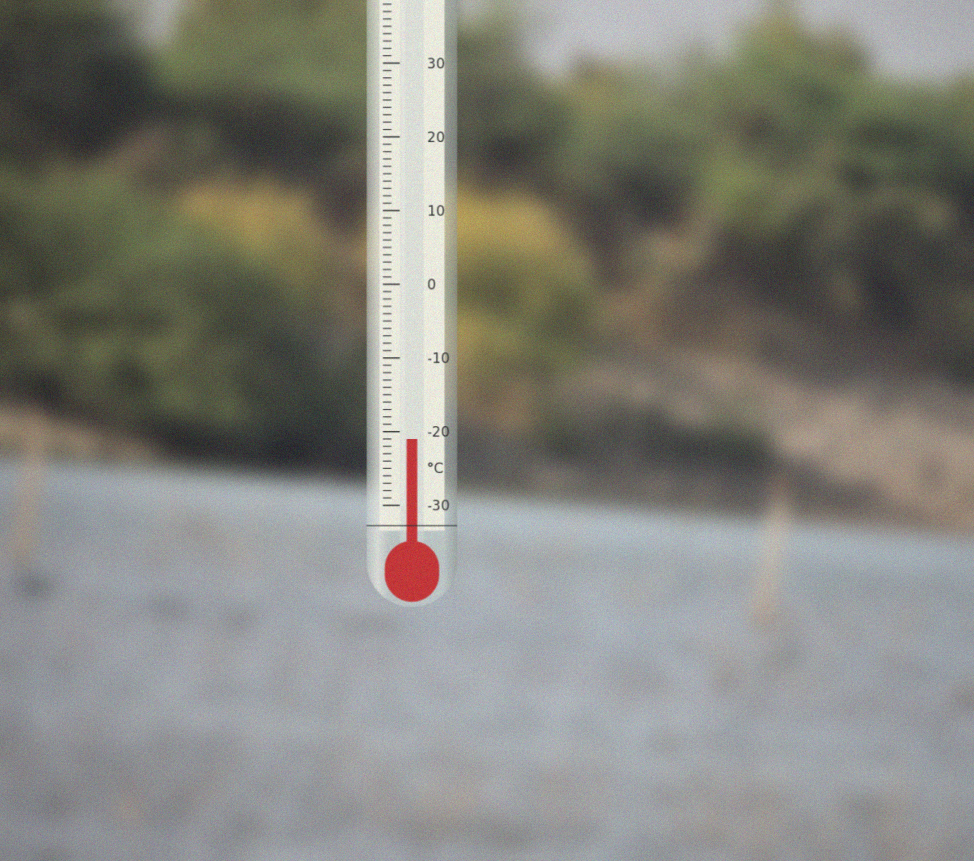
°C -21
